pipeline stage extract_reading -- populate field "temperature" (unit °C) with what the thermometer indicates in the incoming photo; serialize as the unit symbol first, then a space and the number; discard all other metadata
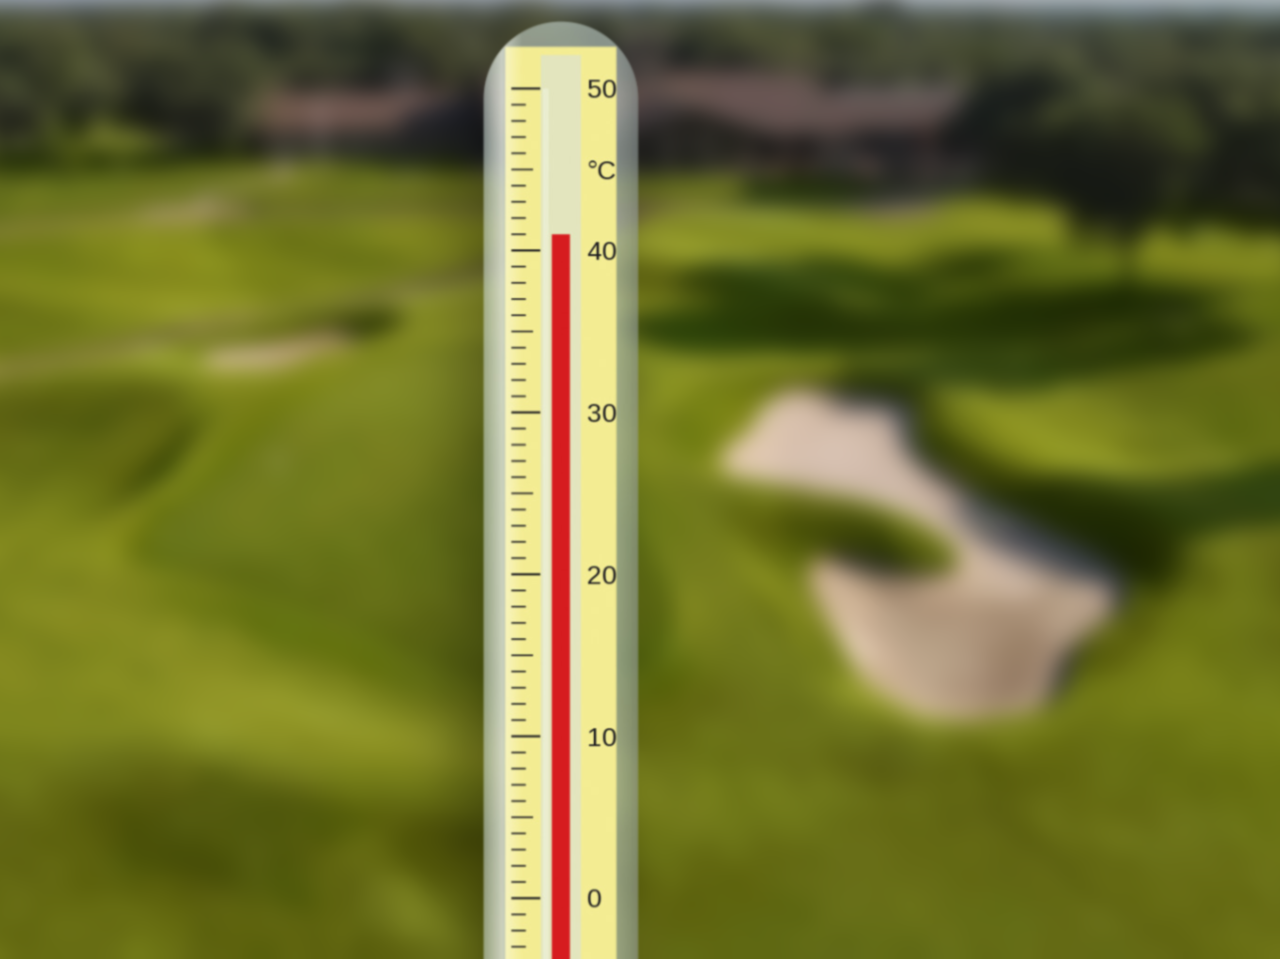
°C 41
